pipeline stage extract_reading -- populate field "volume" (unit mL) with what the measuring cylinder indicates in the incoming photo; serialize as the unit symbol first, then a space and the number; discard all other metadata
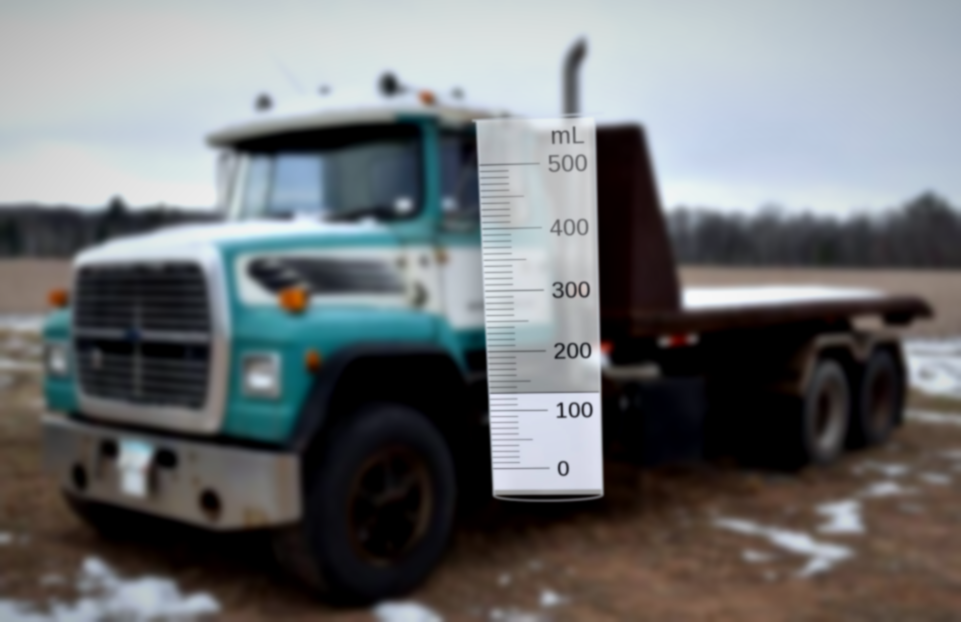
mL 130
